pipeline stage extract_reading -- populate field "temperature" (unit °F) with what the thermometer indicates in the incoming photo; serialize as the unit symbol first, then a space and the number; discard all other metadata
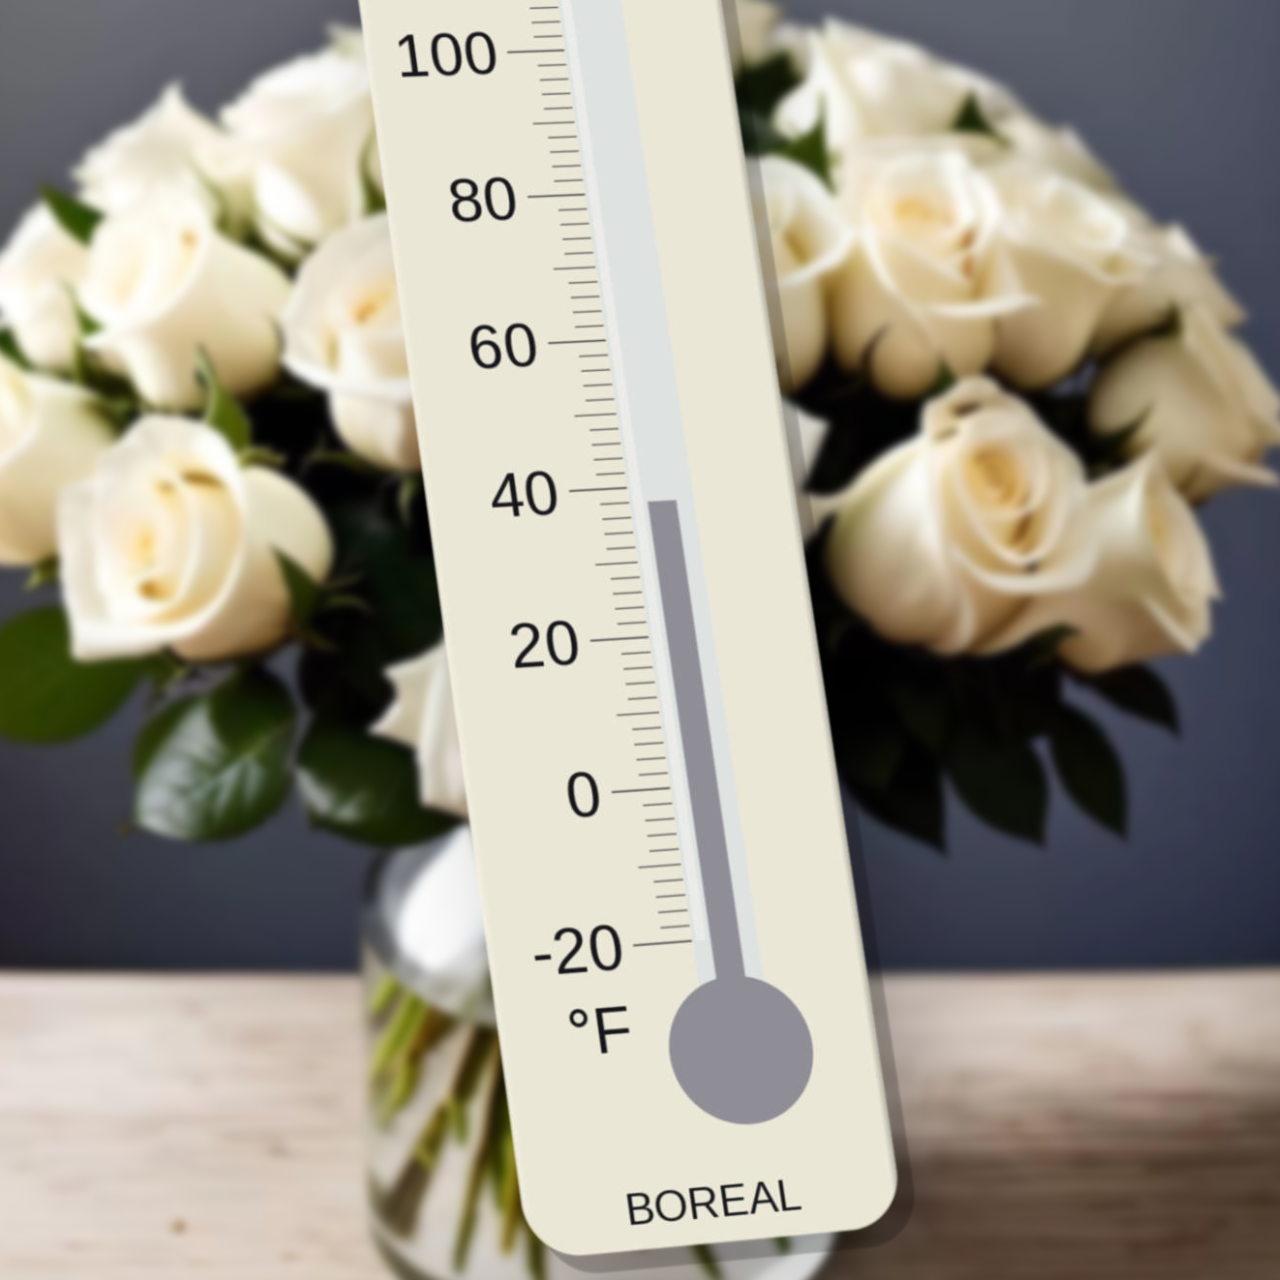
°F 38
